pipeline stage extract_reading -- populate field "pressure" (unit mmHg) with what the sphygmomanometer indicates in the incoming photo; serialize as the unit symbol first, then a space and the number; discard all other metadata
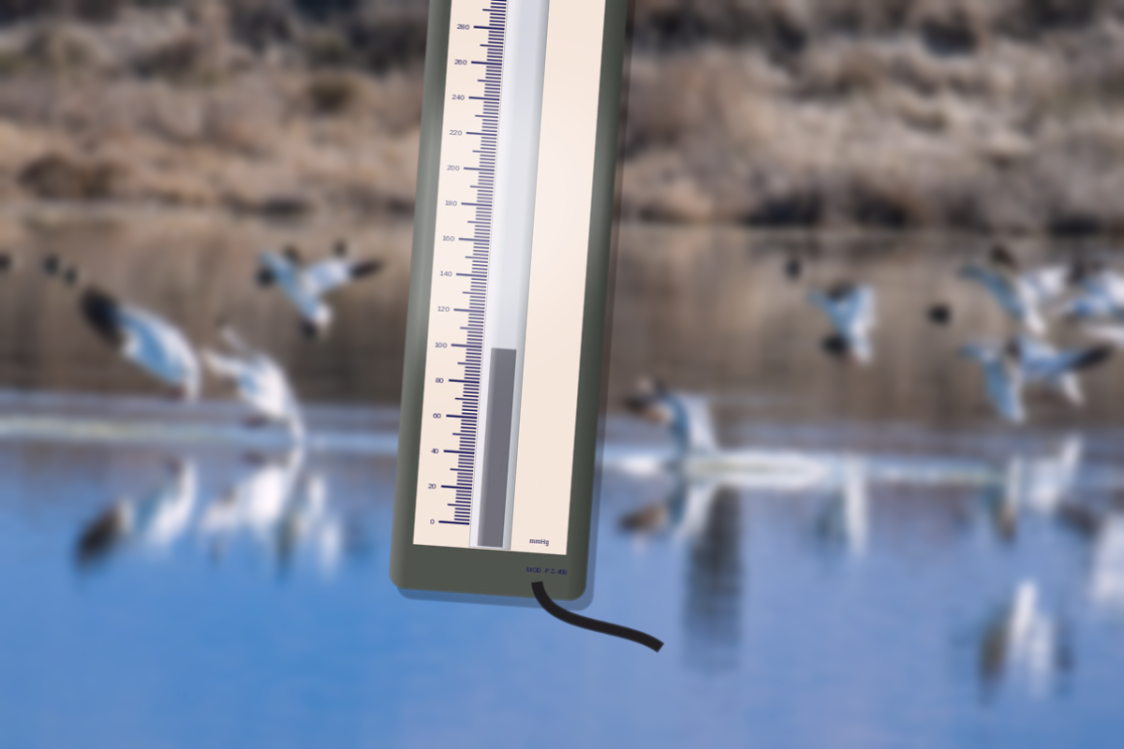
mmHg 100
